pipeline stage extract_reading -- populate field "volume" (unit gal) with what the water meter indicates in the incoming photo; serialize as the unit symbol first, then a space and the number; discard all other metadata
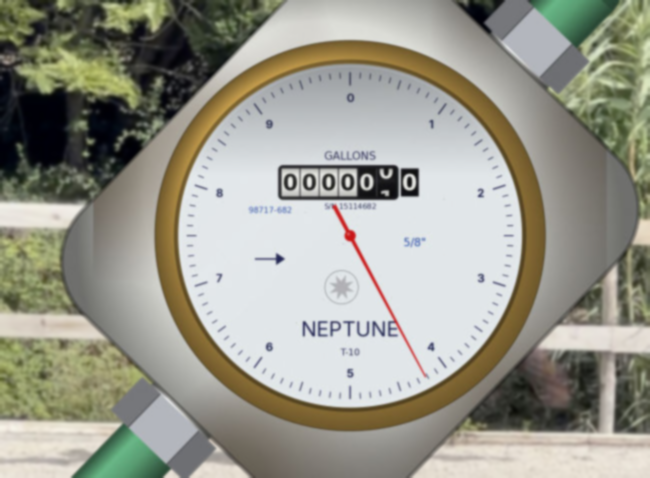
gal 4.2
